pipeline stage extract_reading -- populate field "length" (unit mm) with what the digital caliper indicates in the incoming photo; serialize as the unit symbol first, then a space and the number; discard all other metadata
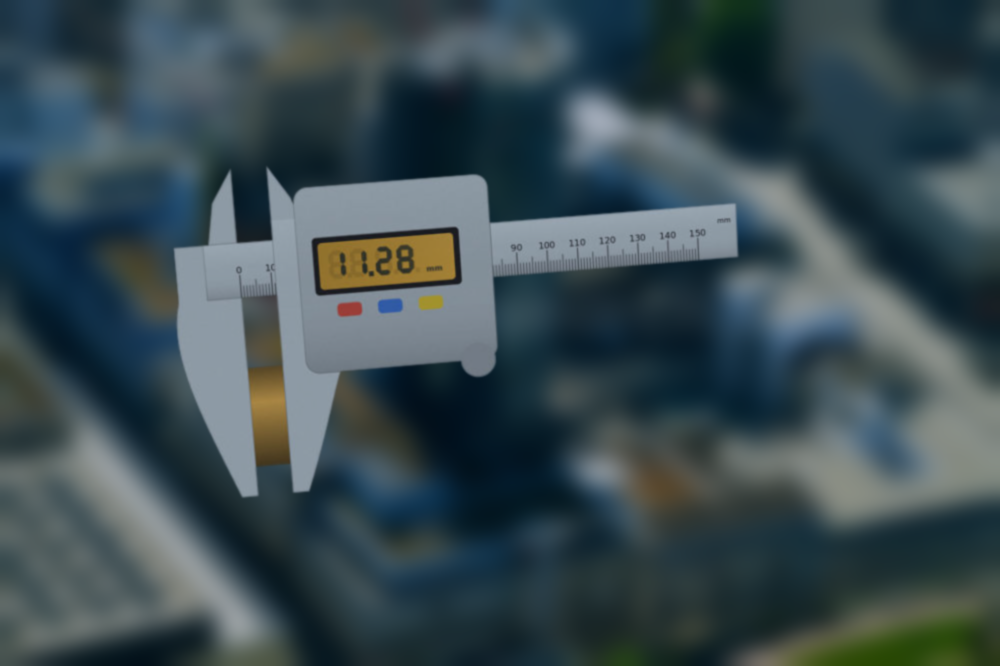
mm 11.28
